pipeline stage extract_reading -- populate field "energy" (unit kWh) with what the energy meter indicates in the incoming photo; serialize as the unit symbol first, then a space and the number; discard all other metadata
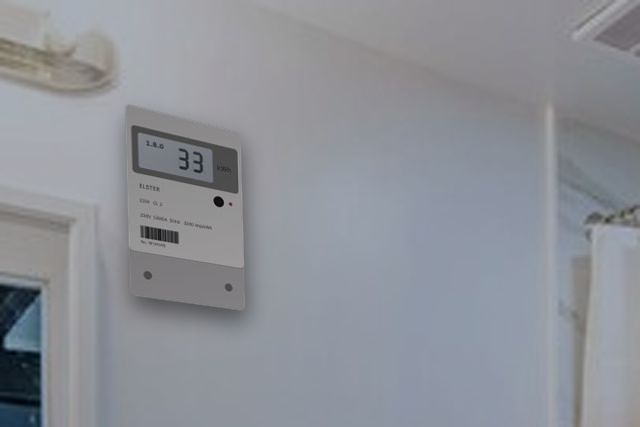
kWh 33
